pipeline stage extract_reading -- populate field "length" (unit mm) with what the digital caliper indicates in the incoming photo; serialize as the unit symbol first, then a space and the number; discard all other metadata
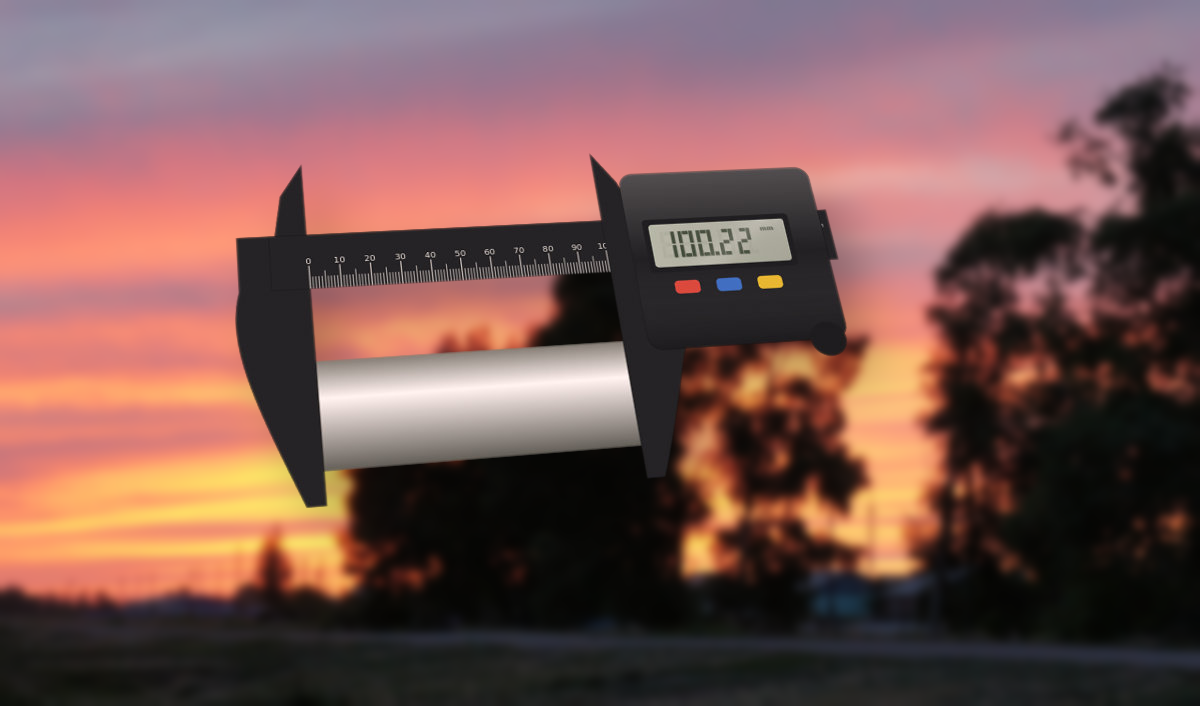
mm 100.22
